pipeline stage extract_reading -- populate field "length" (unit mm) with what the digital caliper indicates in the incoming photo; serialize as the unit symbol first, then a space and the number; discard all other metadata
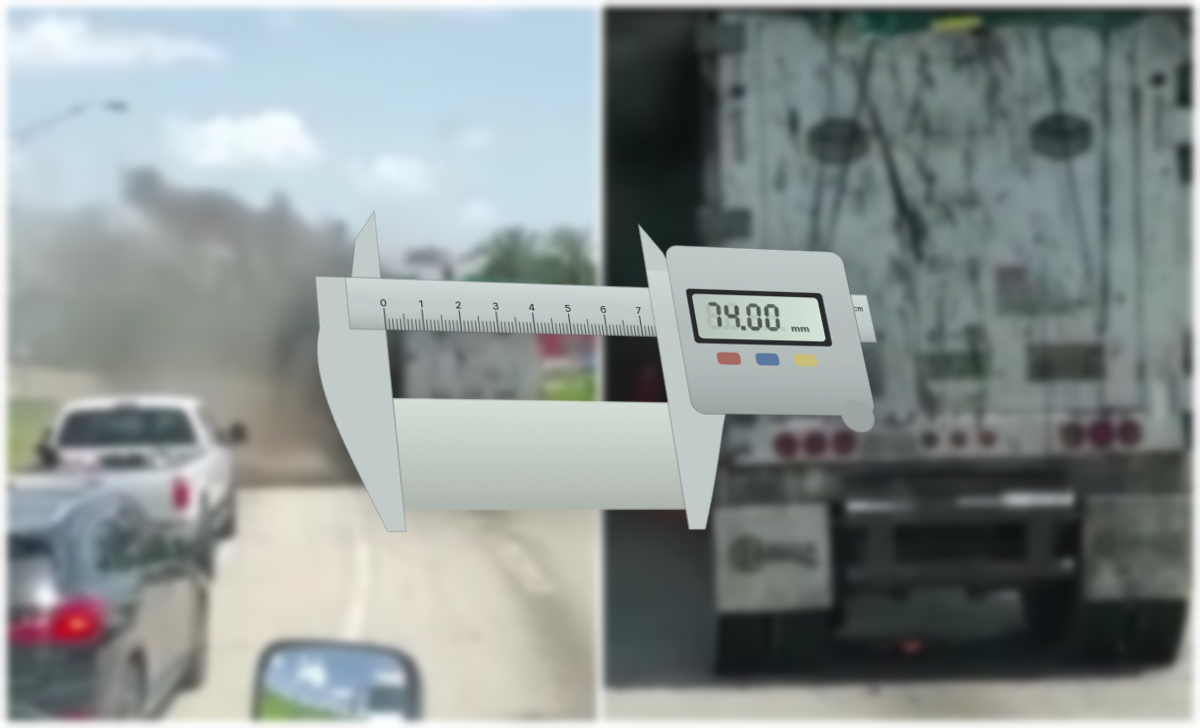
mm 74.00
